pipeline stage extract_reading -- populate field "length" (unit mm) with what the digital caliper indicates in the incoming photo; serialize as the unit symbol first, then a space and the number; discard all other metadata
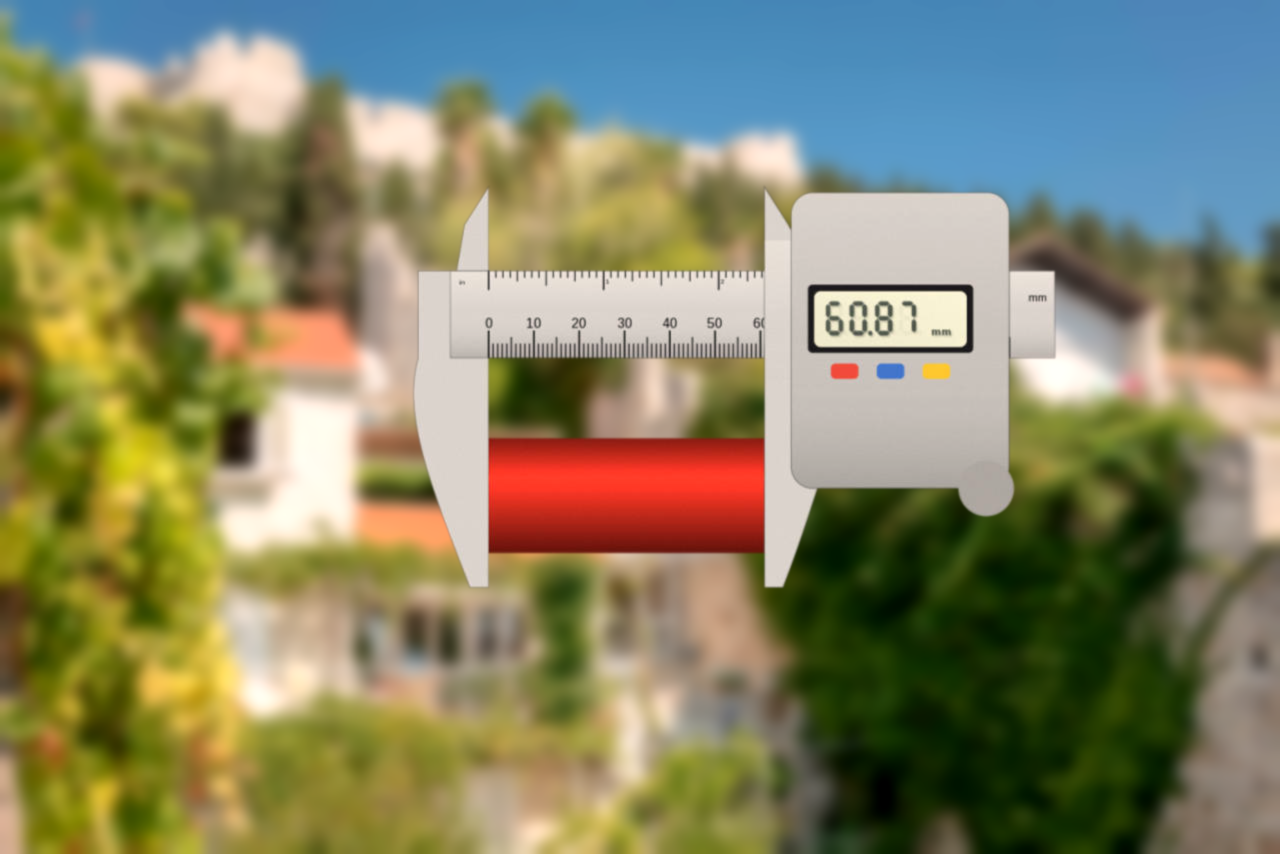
mm 60.87
